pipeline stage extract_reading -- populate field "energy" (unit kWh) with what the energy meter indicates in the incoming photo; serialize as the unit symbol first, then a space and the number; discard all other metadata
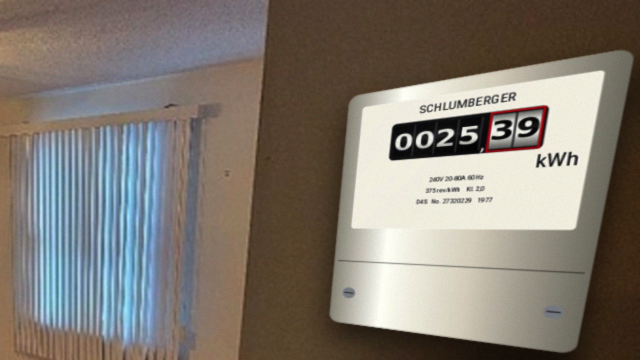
kWh 25.39
